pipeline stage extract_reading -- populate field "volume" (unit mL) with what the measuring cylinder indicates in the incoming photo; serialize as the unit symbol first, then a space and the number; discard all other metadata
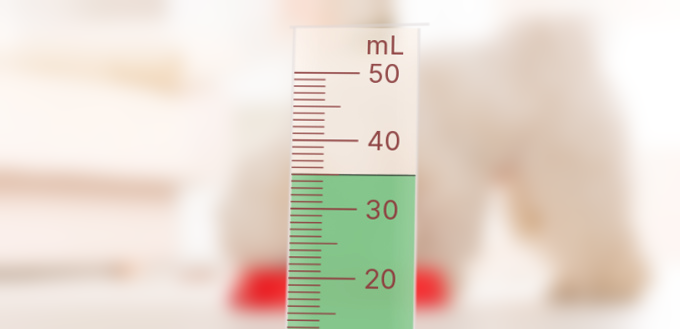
mL 35
